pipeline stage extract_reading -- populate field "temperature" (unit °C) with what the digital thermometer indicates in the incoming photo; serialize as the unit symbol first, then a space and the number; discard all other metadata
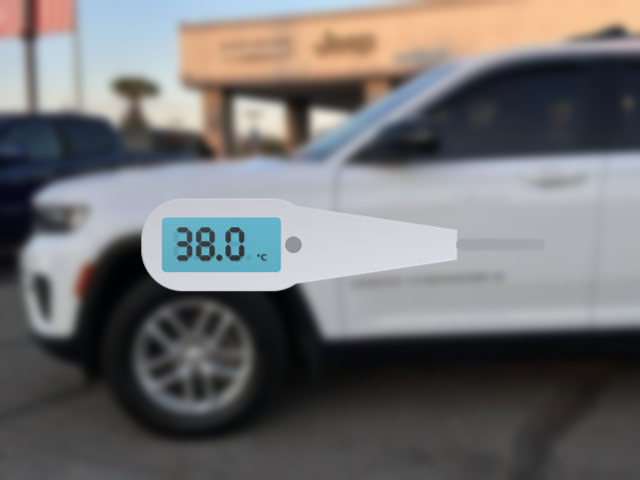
°C 38.0
